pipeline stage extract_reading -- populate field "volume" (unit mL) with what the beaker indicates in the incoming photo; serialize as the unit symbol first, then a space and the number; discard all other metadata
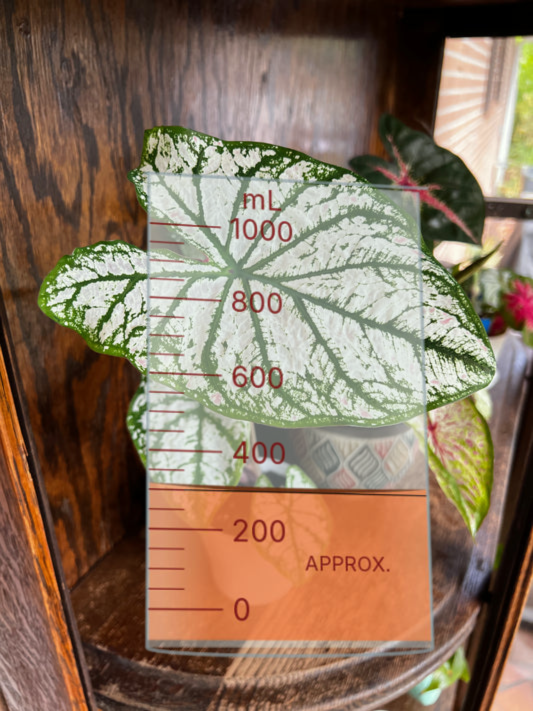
mL 300
